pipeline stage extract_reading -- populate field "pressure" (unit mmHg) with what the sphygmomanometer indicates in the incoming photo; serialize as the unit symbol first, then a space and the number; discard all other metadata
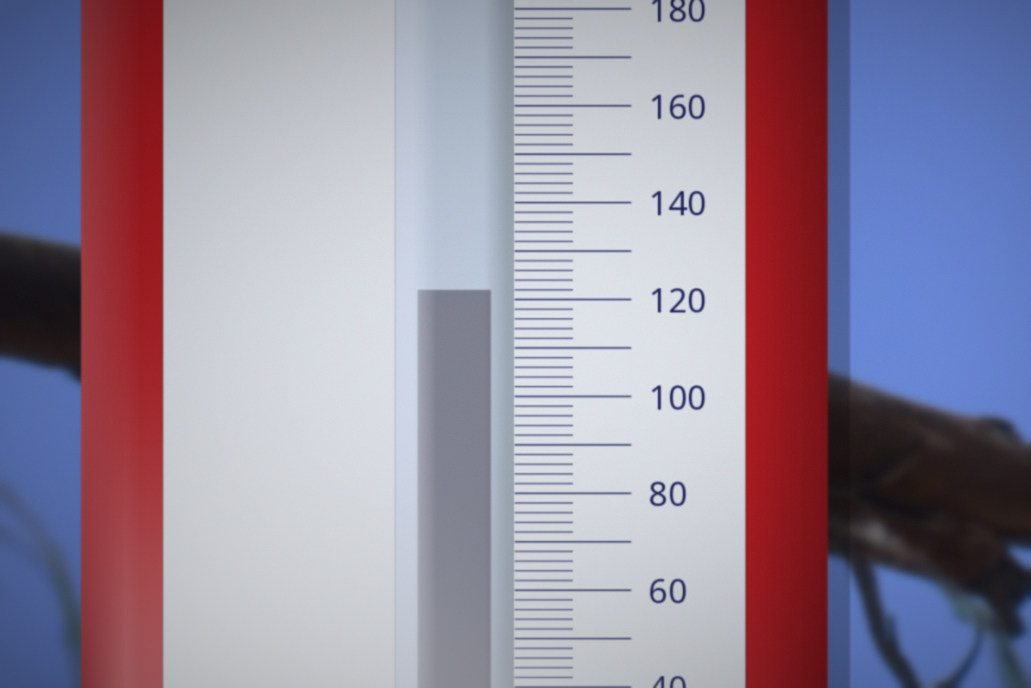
mmHg 122
